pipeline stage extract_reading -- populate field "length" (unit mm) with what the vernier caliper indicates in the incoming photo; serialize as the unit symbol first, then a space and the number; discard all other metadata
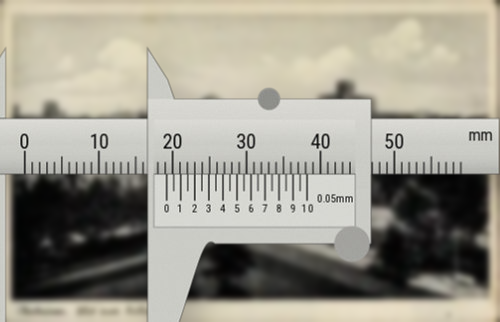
mm 19.2
